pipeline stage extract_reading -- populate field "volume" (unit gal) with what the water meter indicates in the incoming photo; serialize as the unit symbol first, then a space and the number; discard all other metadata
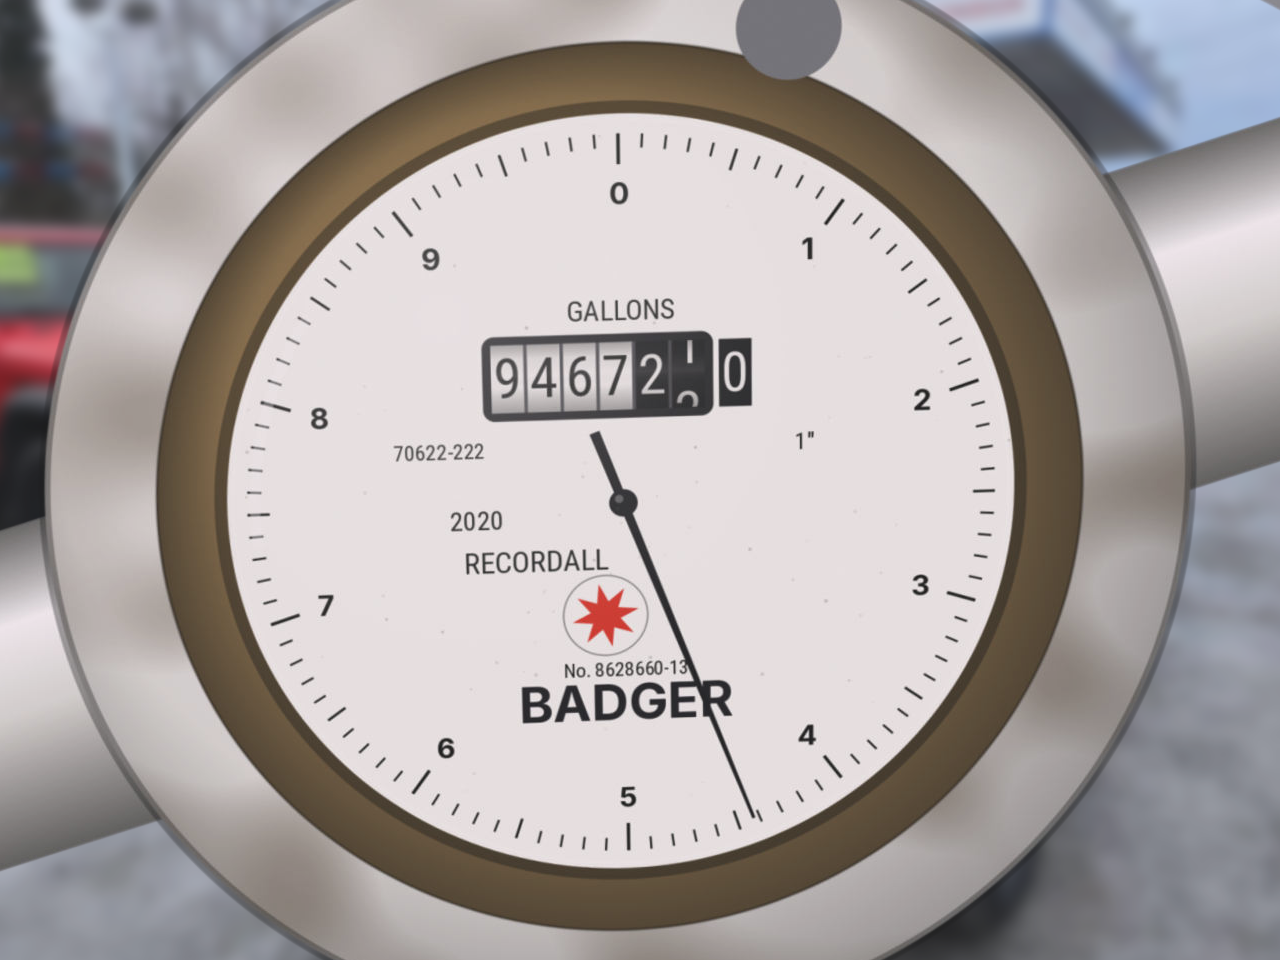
gal 9467214.4
